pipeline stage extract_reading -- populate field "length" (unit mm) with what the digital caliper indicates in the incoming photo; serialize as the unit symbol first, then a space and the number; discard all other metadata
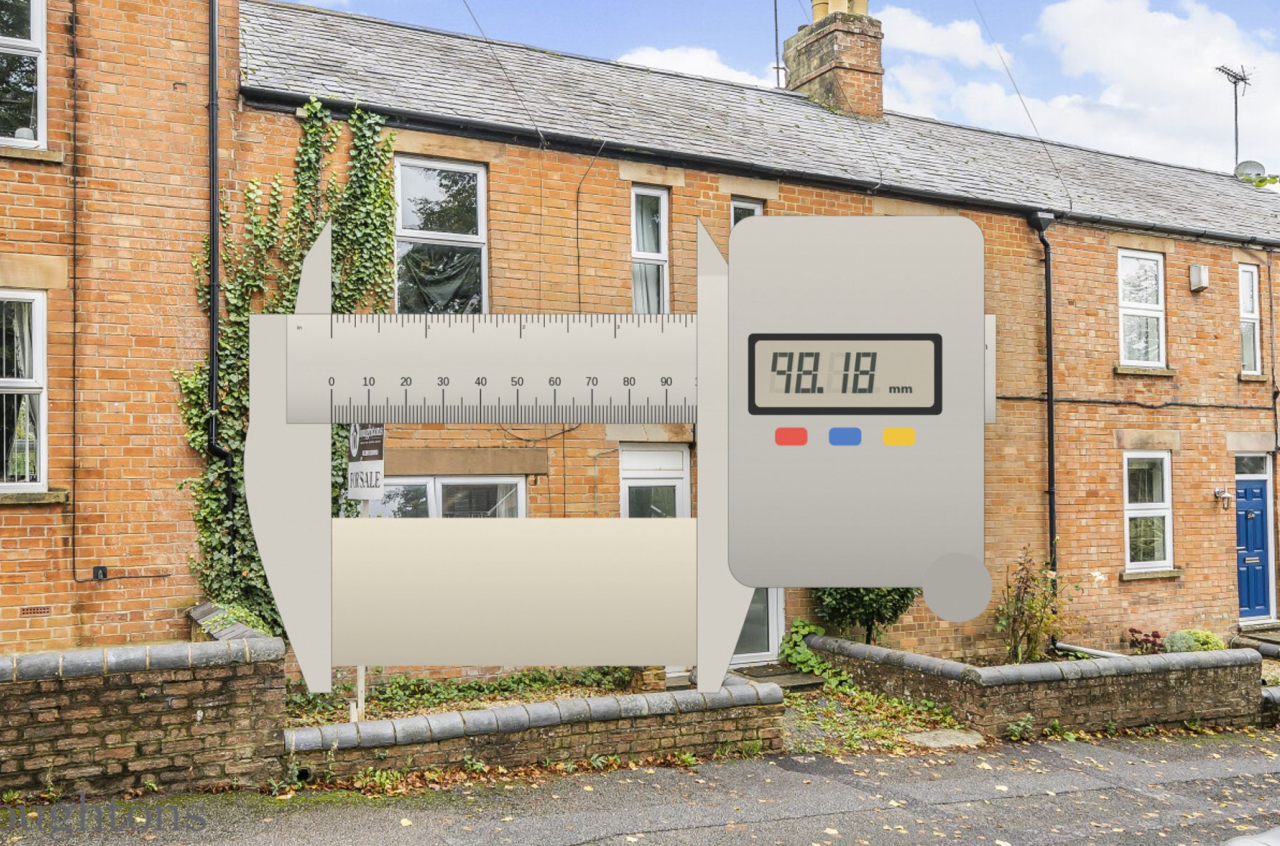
mm 98.18
